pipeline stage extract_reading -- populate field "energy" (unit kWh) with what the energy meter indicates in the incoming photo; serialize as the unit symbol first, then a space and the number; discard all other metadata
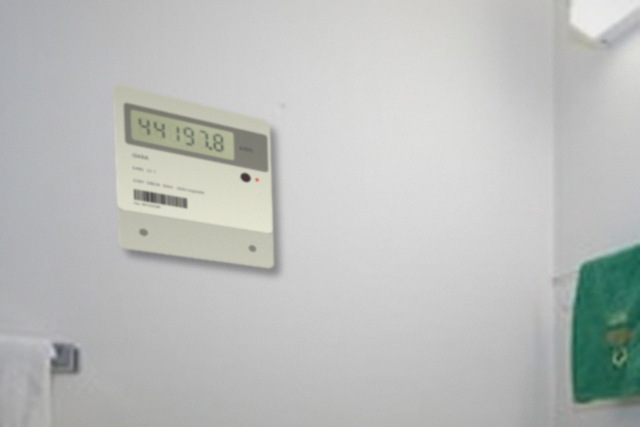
kWh 44197.8
